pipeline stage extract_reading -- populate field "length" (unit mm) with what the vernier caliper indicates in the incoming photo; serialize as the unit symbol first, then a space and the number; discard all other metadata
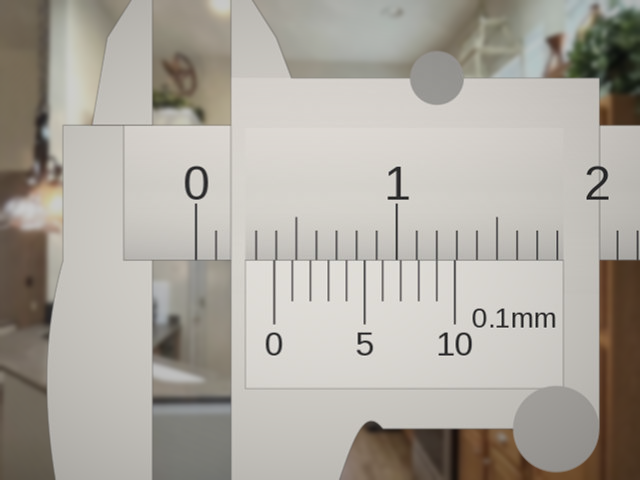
mm 3.9
